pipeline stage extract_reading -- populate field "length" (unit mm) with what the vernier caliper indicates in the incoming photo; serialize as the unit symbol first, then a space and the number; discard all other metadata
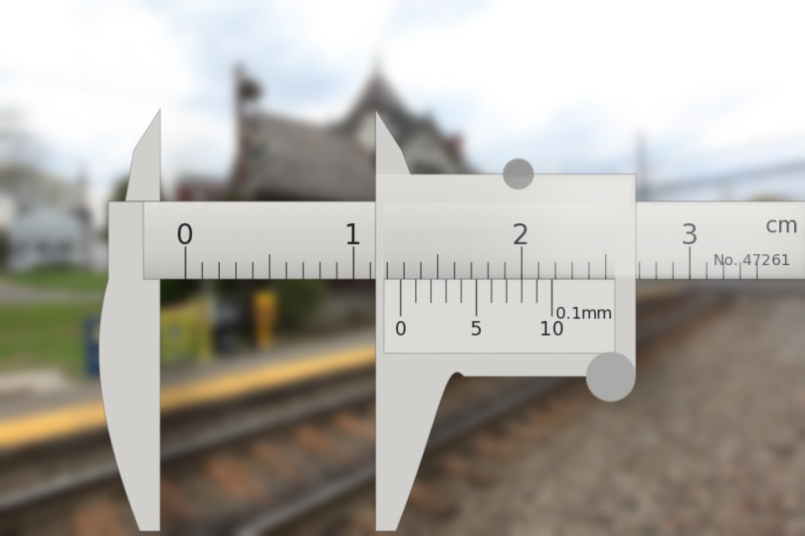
mm 12.8
